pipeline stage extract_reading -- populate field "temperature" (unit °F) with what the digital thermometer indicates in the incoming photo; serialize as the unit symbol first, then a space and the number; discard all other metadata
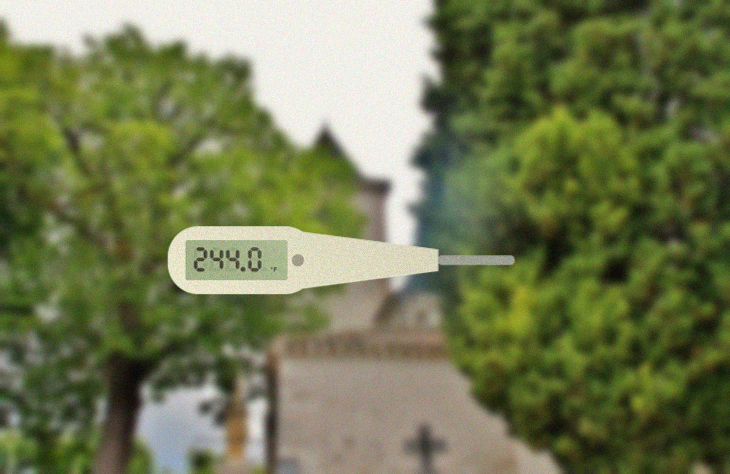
°F 244.0
